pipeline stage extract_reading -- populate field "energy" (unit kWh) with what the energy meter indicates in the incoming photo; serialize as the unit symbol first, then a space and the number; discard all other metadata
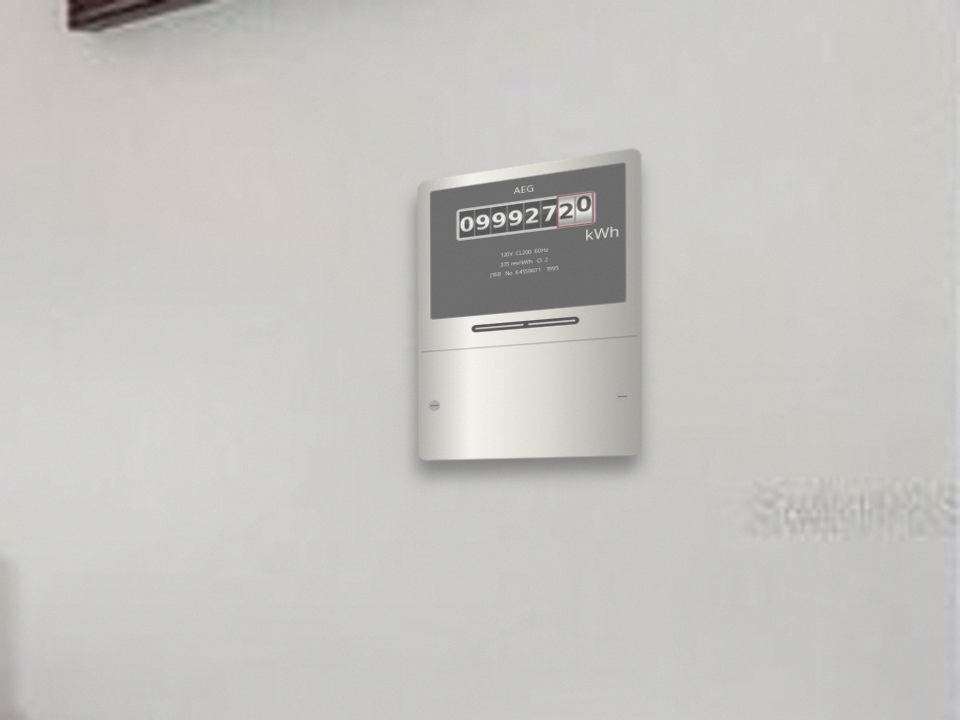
kWh 99927.20
